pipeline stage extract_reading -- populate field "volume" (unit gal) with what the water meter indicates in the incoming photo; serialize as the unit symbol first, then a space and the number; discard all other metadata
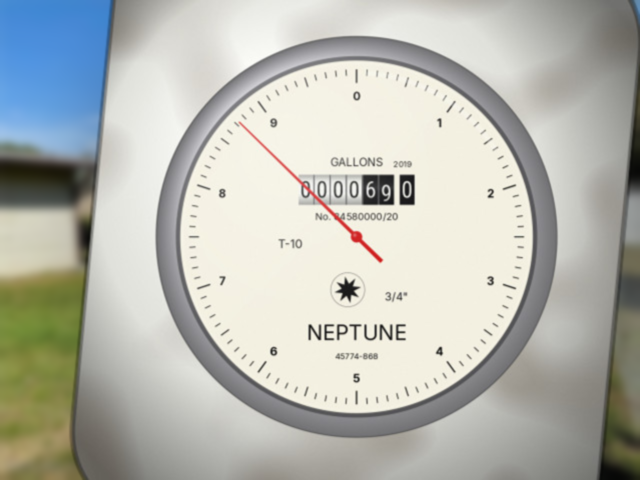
gal 688.7
